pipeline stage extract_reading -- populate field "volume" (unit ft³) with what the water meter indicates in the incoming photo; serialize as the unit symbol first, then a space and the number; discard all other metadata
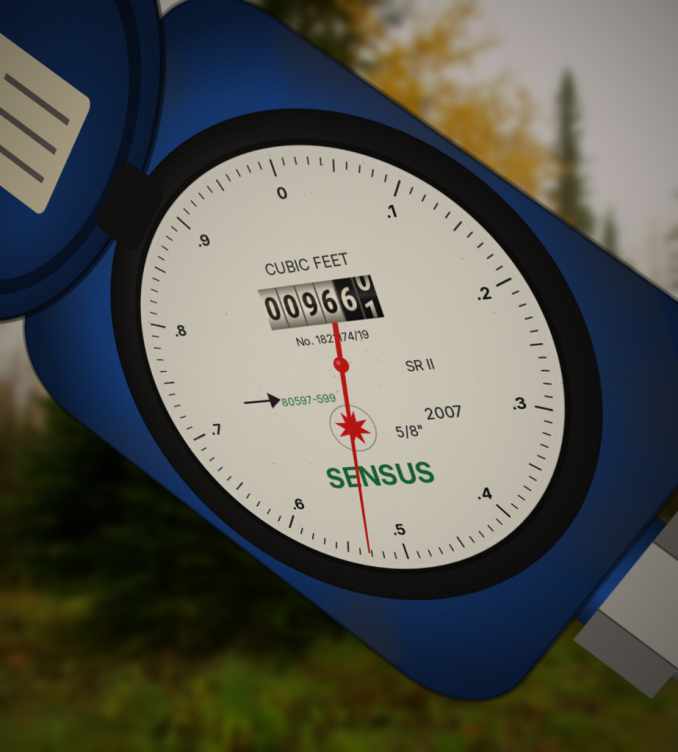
ft³ 9660.53
